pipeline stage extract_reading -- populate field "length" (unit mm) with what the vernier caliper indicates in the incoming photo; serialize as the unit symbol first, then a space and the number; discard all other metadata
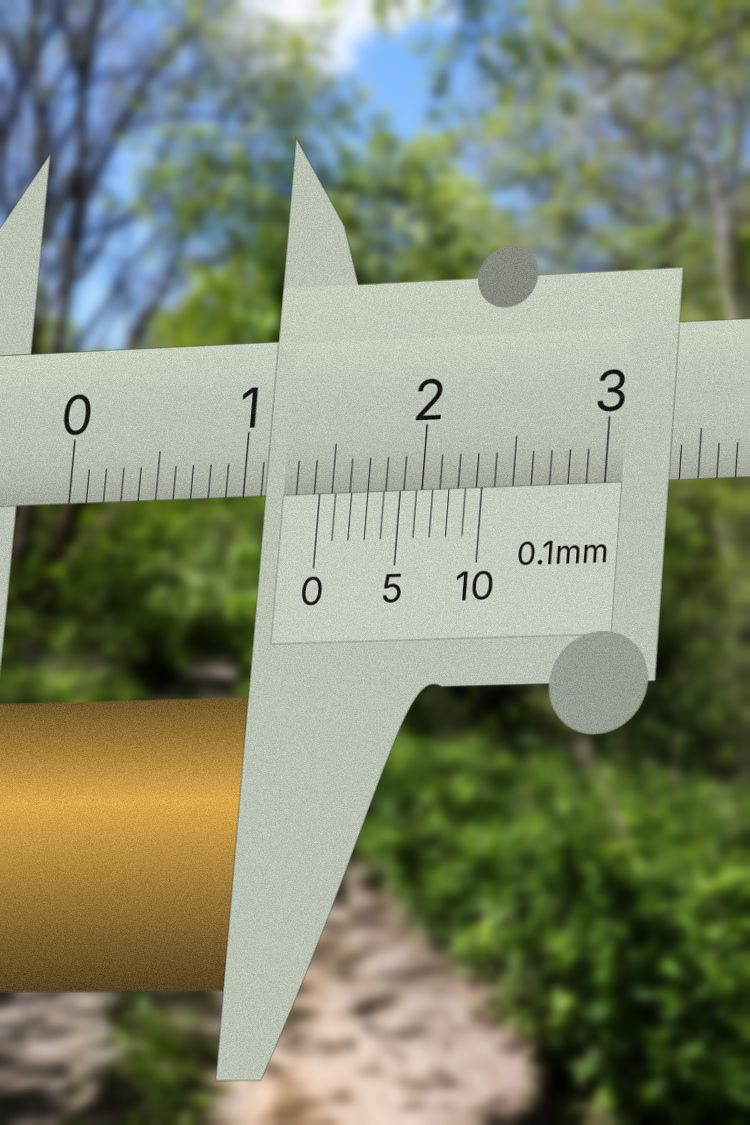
mm 14.3
